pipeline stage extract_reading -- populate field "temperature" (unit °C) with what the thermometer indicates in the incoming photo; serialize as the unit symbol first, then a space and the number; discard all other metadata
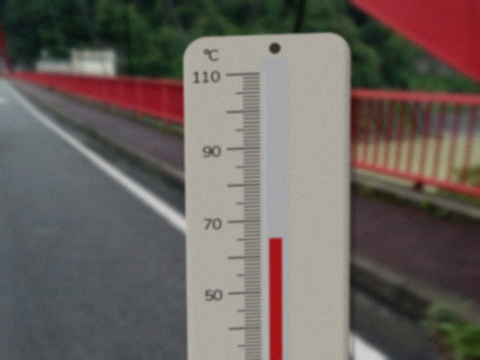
°C 65
